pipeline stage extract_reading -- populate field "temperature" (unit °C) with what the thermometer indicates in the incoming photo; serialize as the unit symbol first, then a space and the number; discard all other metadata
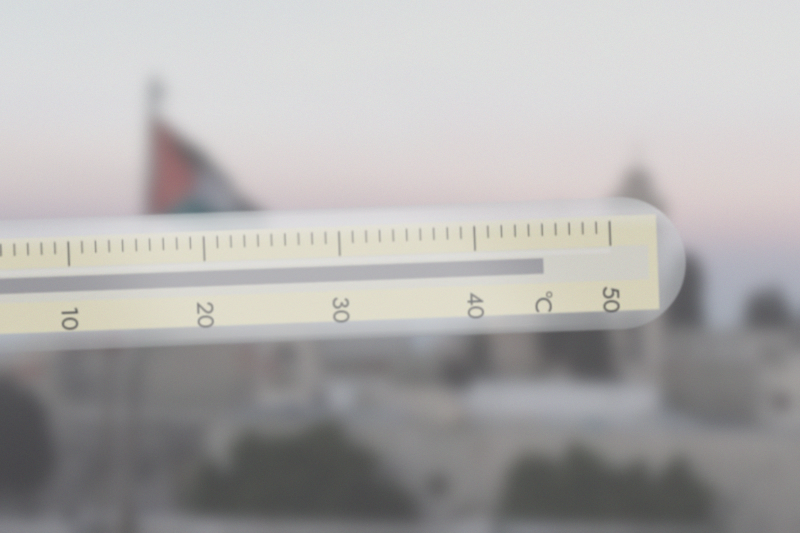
°C 45
